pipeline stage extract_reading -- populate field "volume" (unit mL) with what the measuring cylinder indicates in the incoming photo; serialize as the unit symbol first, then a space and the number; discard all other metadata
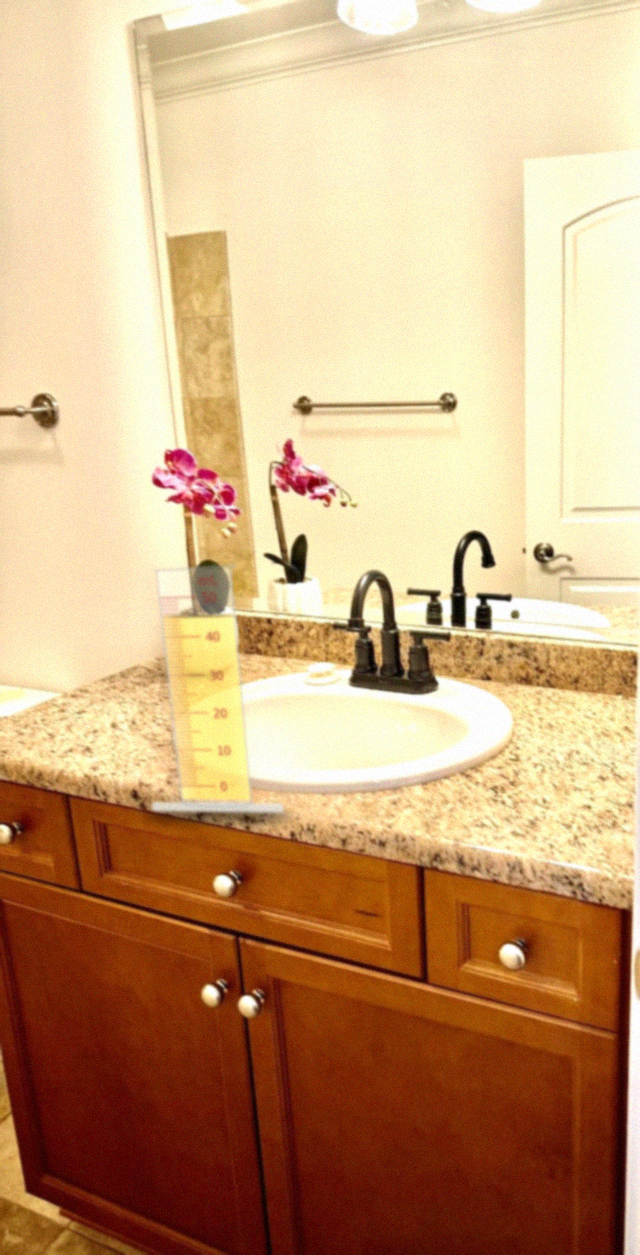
mL 45
